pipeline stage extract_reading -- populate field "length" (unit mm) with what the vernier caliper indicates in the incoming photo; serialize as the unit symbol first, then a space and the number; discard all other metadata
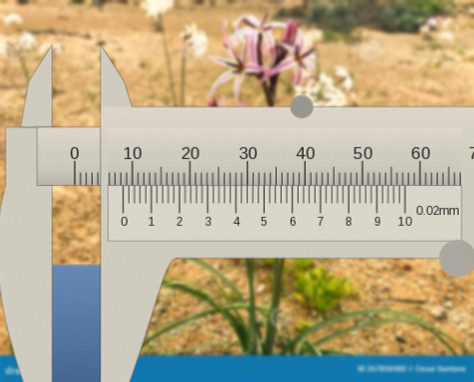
mm 8.4
